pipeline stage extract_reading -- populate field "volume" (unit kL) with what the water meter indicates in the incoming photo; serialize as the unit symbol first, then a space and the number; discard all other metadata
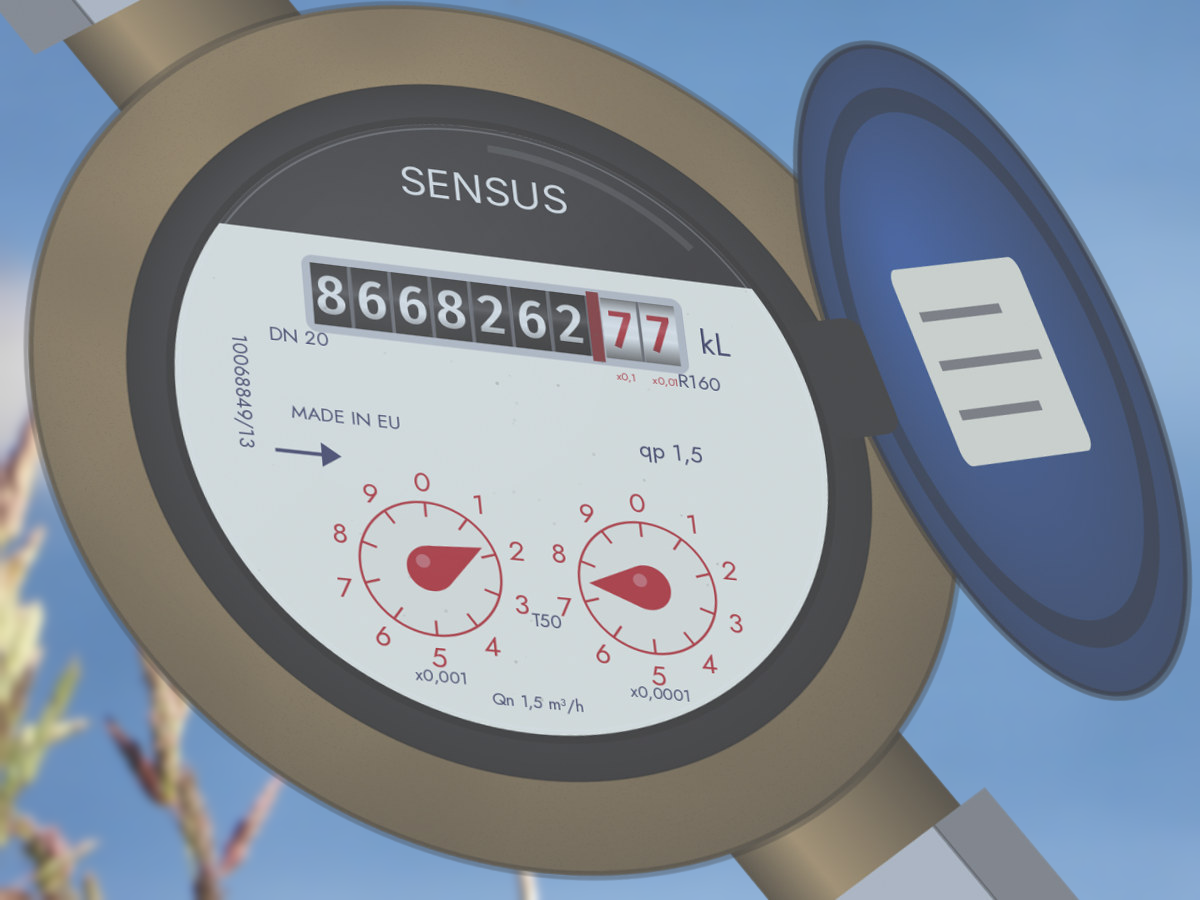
kL 8668262.7717
